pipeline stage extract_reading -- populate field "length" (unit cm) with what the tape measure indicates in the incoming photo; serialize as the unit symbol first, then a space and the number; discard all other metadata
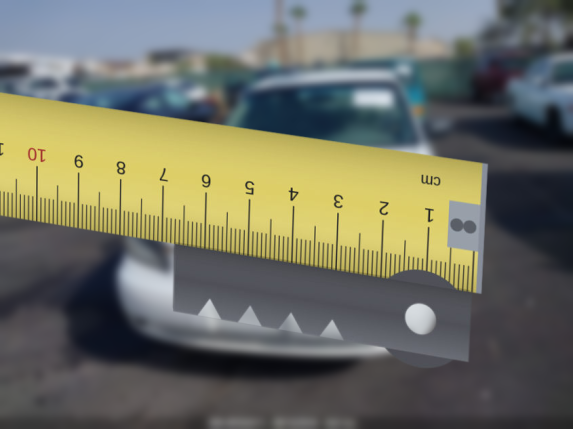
cm 6.7
